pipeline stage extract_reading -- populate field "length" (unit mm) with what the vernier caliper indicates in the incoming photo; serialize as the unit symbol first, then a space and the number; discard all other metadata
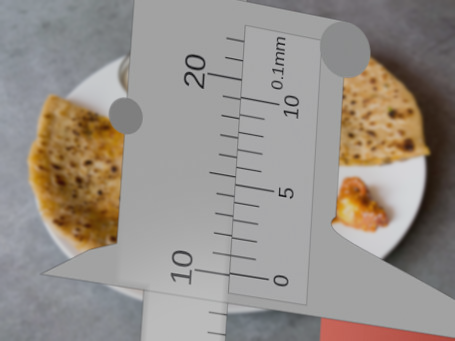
mm 10.1
